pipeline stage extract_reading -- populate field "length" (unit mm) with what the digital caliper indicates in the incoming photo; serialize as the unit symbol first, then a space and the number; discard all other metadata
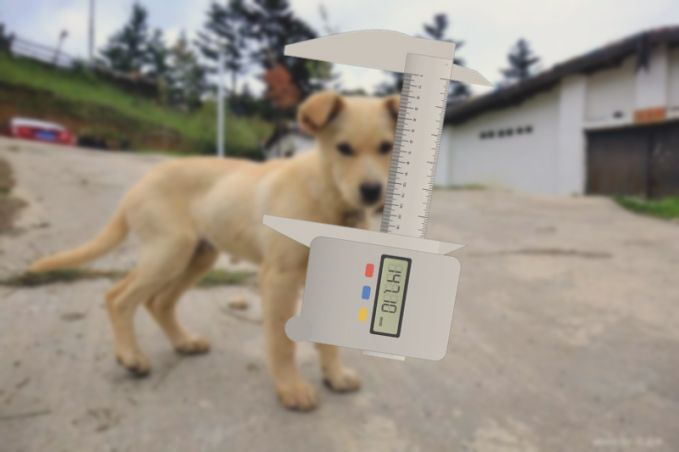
mm 147.10
